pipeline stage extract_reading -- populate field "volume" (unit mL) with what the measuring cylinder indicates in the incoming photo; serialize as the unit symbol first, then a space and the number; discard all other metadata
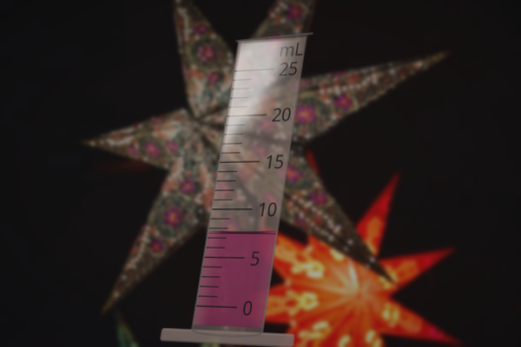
mL 7.5
